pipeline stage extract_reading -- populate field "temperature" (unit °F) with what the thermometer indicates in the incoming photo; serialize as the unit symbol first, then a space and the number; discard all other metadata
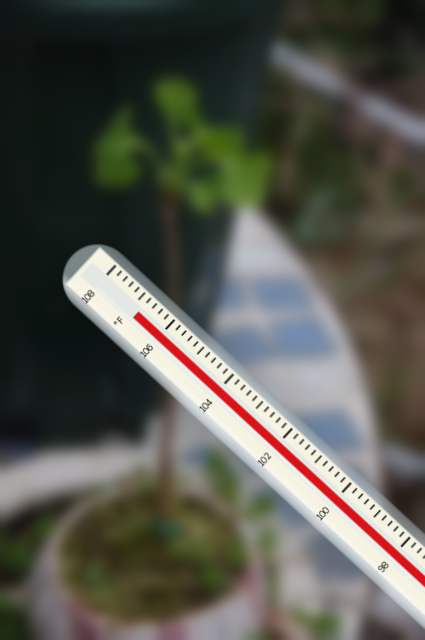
°F 106.8
